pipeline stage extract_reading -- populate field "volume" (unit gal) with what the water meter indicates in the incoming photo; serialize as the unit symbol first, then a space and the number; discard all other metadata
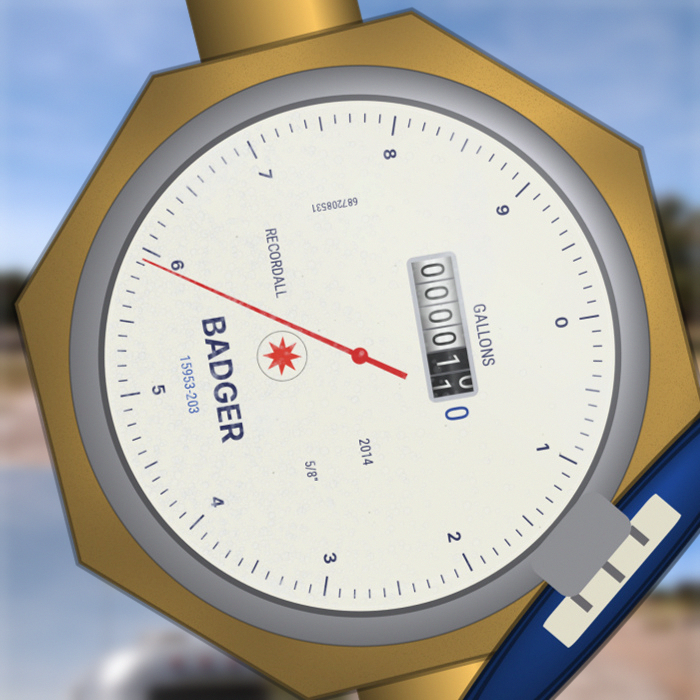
gal 105.9
